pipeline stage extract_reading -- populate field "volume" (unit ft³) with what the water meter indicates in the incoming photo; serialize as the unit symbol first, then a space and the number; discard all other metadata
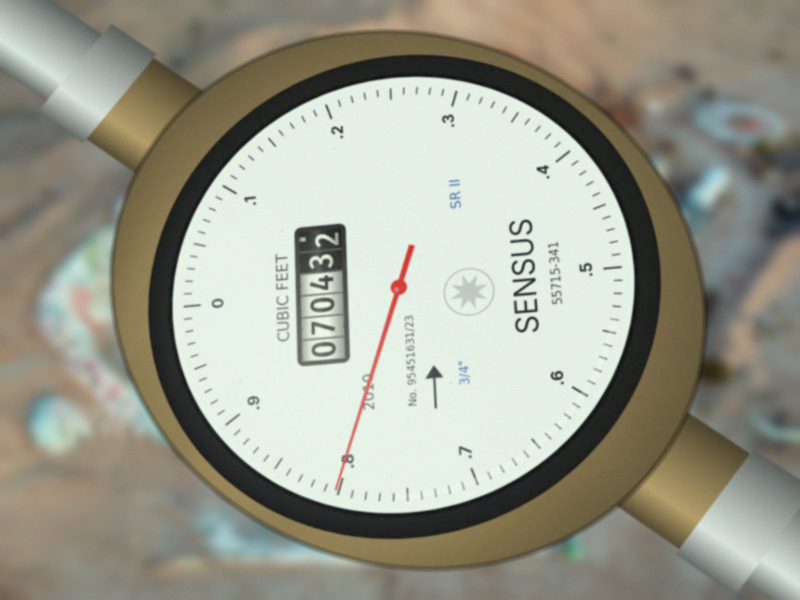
ft³ 70431.80
